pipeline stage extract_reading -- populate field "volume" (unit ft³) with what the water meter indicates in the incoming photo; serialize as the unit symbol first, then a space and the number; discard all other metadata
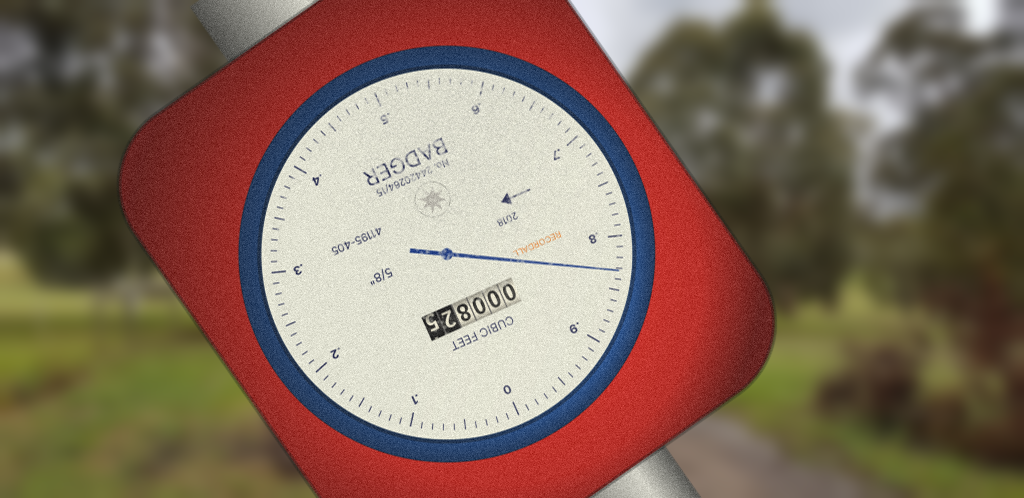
ft³ 824.83
